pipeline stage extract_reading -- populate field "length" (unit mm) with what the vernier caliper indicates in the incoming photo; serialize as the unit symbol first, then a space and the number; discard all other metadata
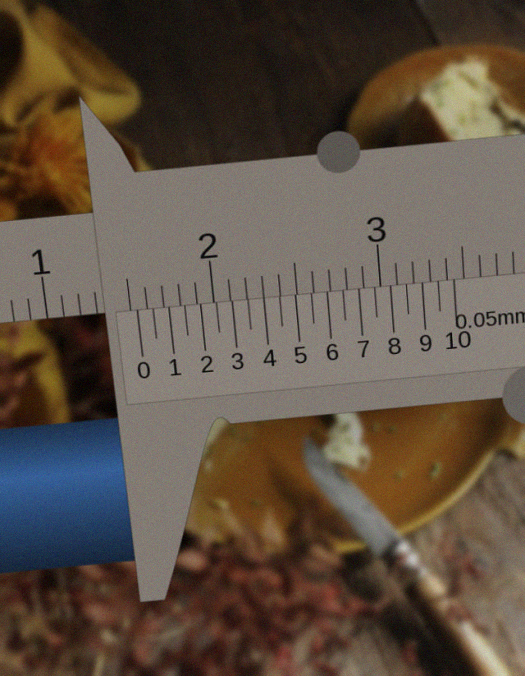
mm 15.4
